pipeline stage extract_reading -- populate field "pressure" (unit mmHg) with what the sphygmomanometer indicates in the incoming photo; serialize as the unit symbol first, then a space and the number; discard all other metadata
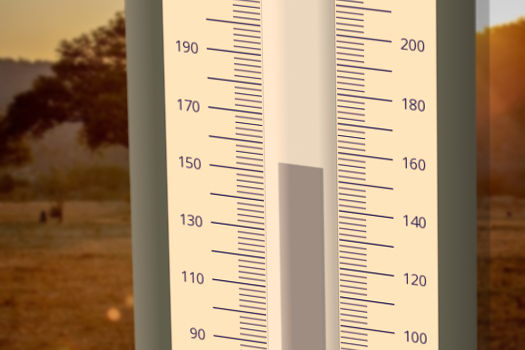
mmHg 154
